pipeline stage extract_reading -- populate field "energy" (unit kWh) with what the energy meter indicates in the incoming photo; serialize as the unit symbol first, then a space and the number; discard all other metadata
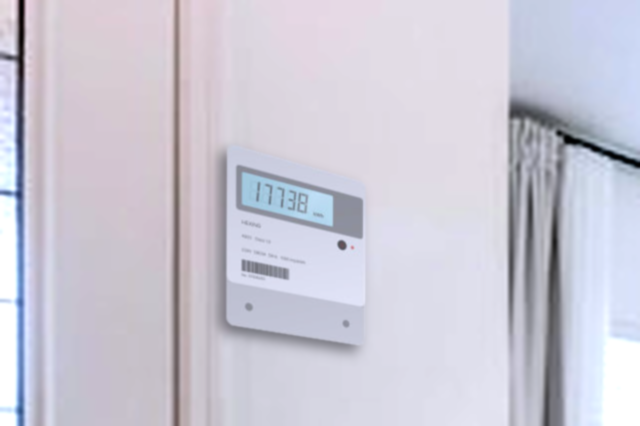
kWh 17738
